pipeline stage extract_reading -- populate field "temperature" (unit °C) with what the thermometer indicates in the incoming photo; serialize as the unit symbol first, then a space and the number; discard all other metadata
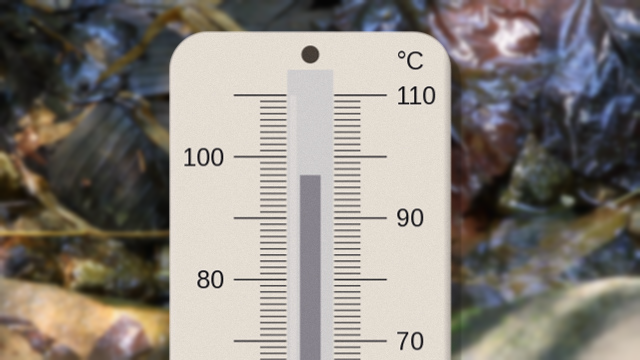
°C 97
